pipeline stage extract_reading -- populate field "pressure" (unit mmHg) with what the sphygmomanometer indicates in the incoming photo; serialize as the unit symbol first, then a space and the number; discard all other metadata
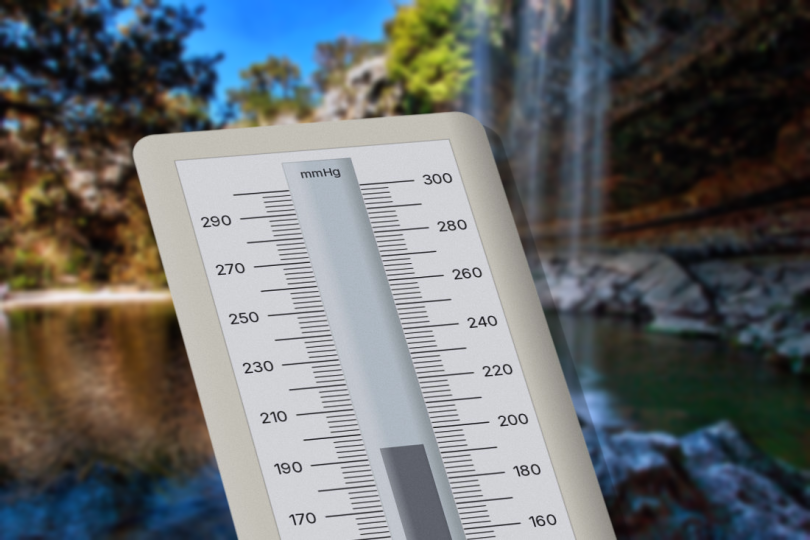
mmHg 194
